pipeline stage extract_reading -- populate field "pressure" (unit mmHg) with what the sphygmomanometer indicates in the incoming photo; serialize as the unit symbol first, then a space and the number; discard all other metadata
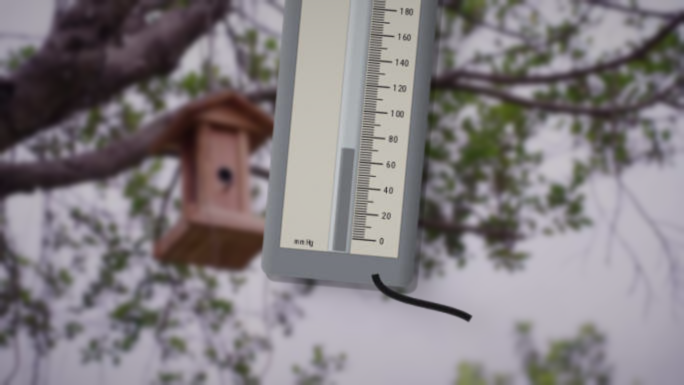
mmHg 70
